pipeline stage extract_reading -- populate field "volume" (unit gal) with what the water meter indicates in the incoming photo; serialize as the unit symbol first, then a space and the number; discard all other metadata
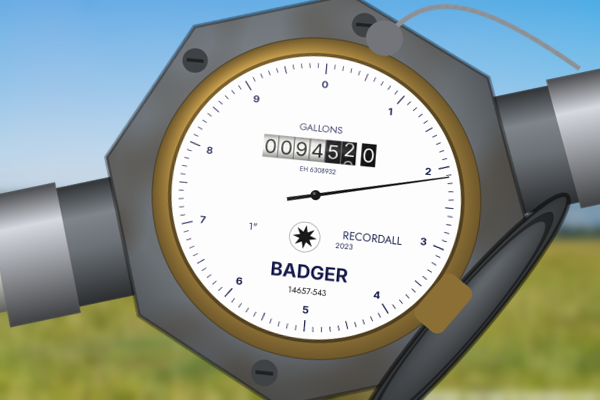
gal 94522.1
